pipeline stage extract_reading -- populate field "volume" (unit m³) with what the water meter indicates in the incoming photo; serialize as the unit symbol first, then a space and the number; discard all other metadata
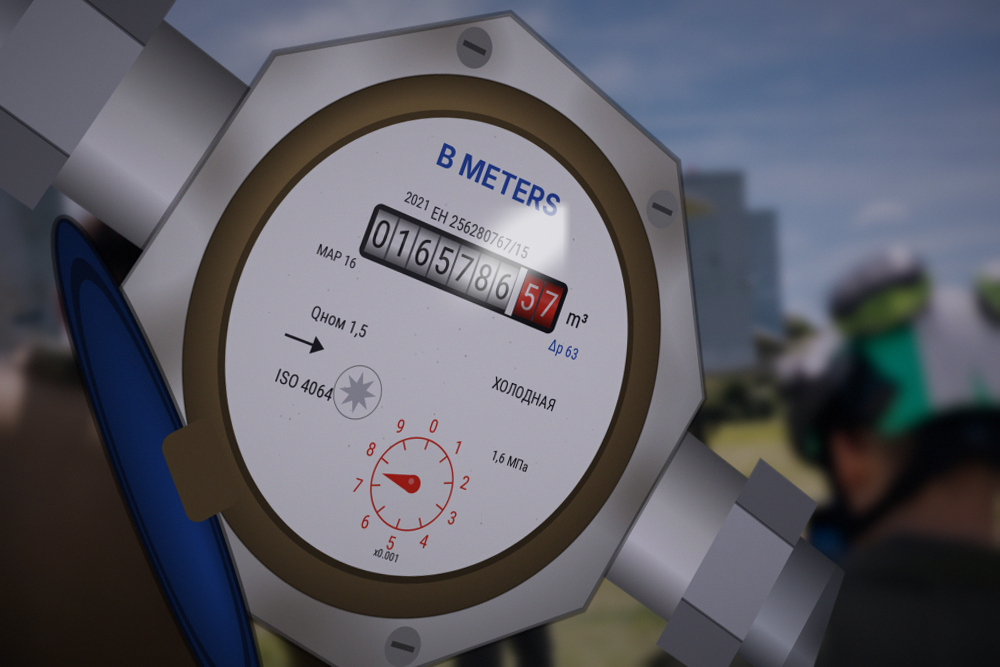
m³ 165786.577
